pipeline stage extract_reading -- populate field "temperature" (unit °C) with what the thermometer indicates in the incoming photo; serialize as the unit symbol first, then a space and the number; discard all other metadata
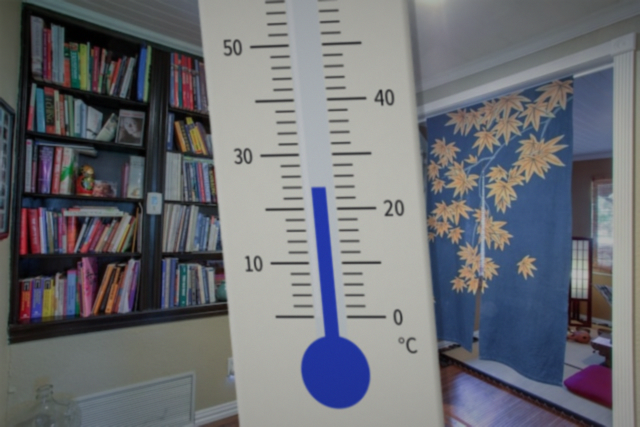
°C 24
